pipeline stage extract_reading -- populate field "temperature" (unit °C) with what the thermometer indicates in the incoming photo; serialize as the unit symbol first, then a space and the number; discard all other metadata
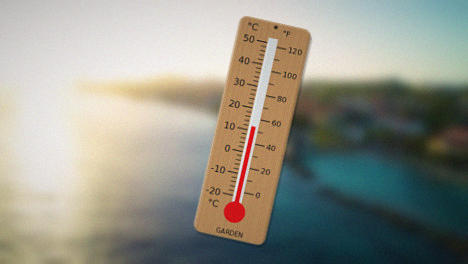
°C 12
